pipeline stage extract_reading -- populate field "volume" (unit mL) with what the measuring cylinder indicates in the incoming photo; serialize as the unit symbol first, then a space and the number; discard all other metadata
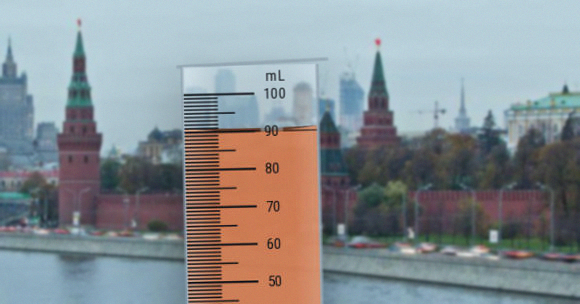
mL 90
